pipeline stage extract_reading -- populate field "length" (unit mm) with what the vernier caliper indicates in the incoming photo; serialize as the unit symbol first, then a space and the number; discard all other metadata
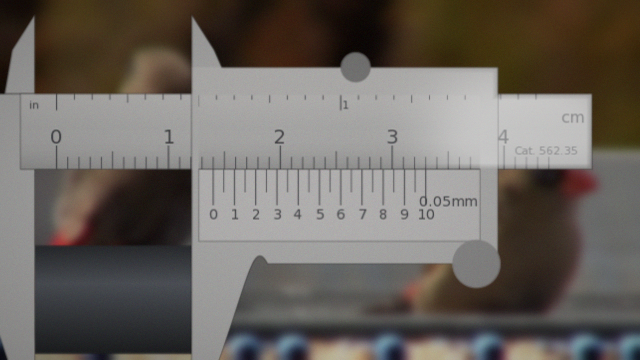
mm 14.0
